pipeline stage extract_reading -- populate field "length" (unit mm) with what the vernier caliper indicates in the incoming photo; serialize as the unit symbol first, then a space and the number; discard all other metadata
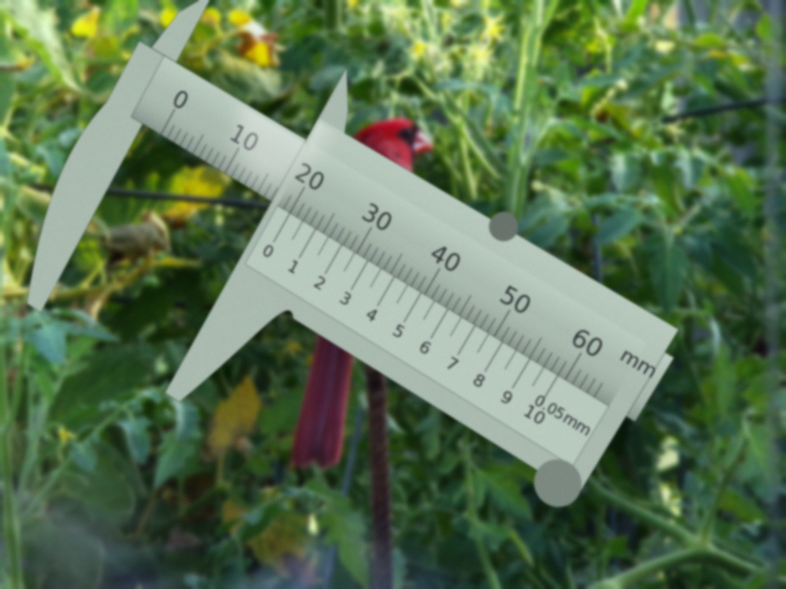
mm 20.0
